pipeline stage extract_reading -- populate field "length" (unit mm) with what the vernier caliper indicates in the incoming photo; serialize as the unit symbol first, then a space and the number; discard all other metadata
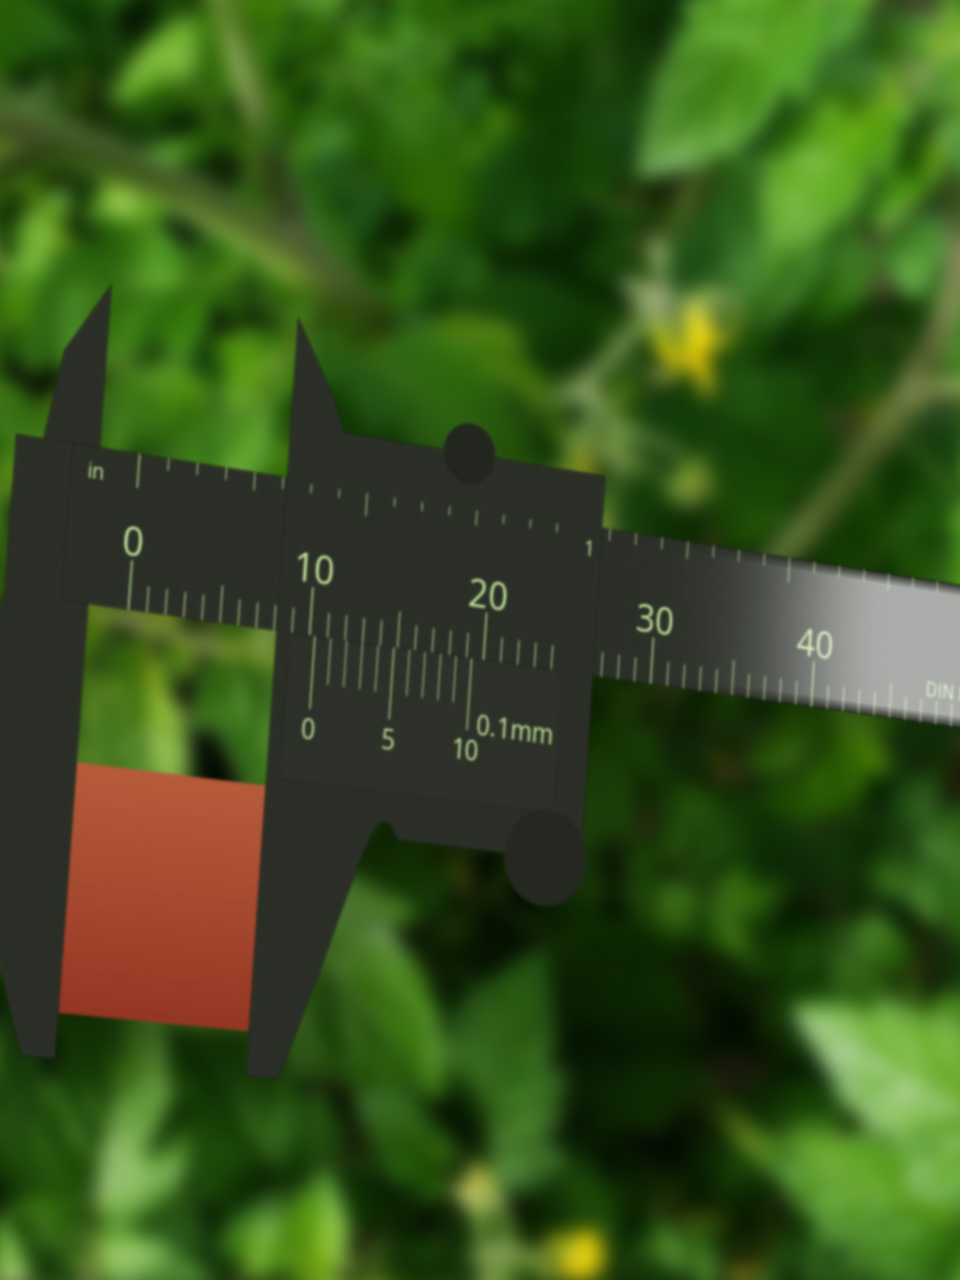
mm 10.3
